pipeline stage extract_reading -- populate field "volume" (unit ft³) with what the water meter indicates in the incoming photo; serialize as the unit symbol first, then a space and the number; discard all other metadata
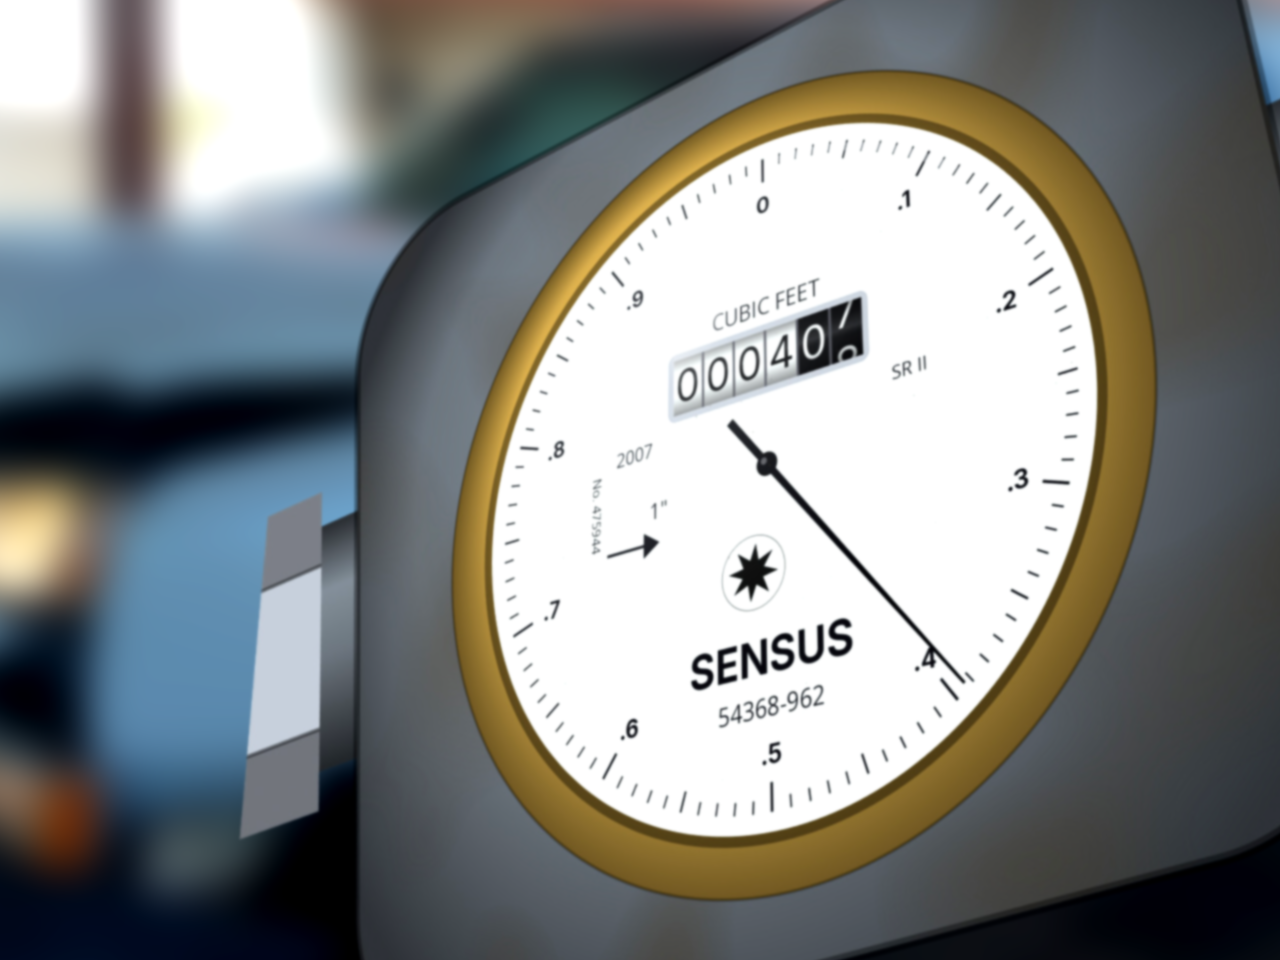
ft³ 407.39
